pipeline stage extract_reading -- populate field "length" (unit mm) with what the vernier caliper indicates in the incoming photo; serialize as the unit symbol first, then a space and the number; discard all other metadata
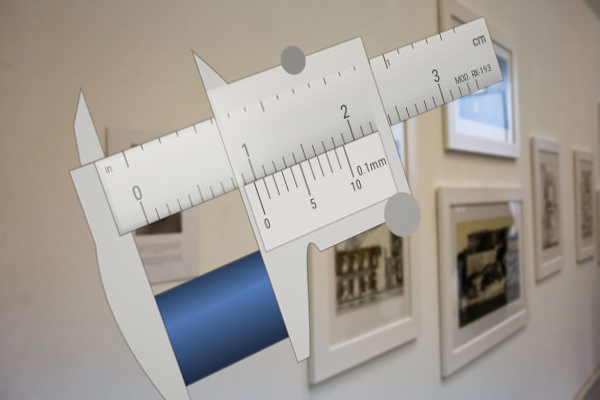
mm 9.8
